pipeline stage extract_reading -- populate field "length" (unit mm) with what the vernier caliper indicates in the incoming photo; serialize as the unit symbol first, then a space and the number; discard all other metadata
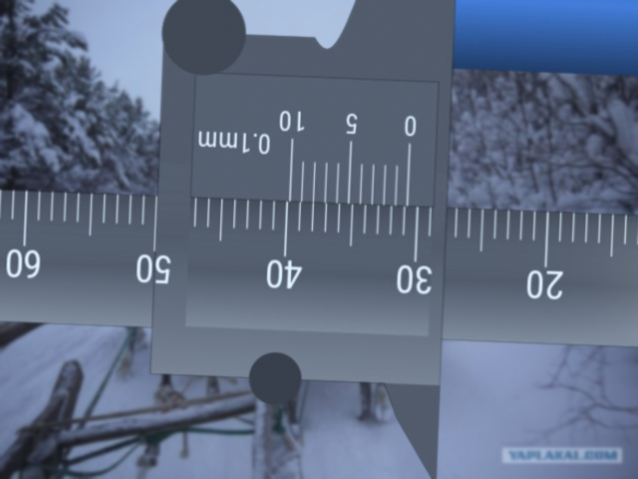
mm 30.8
